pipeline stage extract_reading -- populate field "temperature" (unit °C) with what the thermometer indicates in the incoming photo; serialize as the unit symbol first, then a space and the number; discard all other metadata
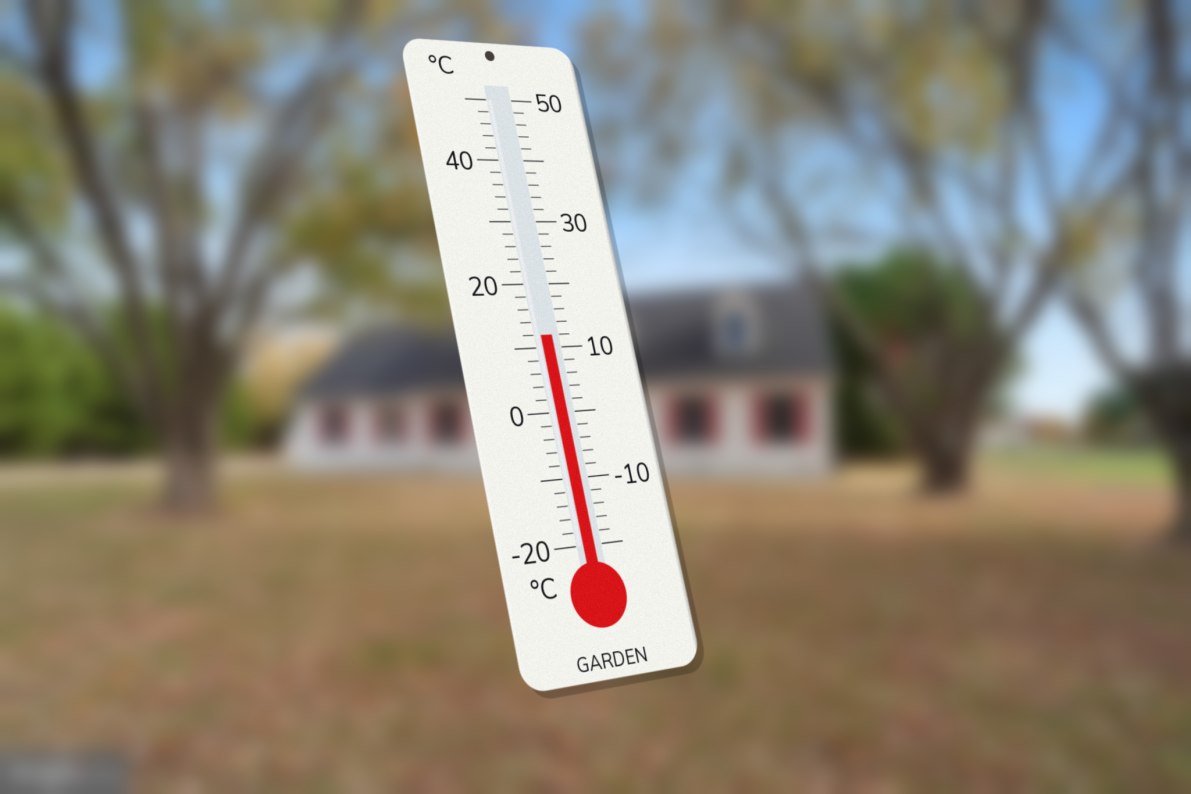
°C 12
